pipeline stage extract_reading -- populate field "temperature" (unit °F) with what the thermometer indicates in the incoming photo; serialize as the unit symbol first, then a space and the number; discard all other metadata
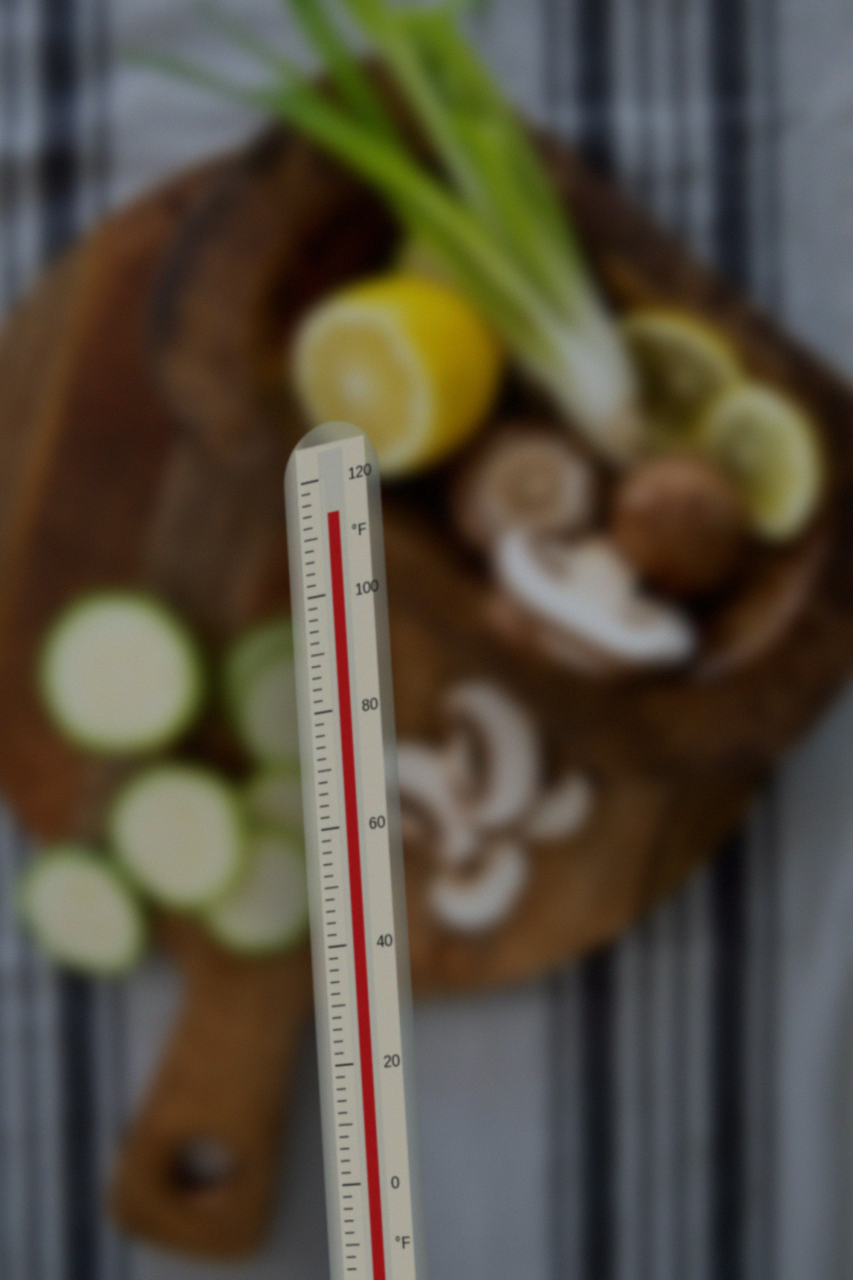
°F 114
